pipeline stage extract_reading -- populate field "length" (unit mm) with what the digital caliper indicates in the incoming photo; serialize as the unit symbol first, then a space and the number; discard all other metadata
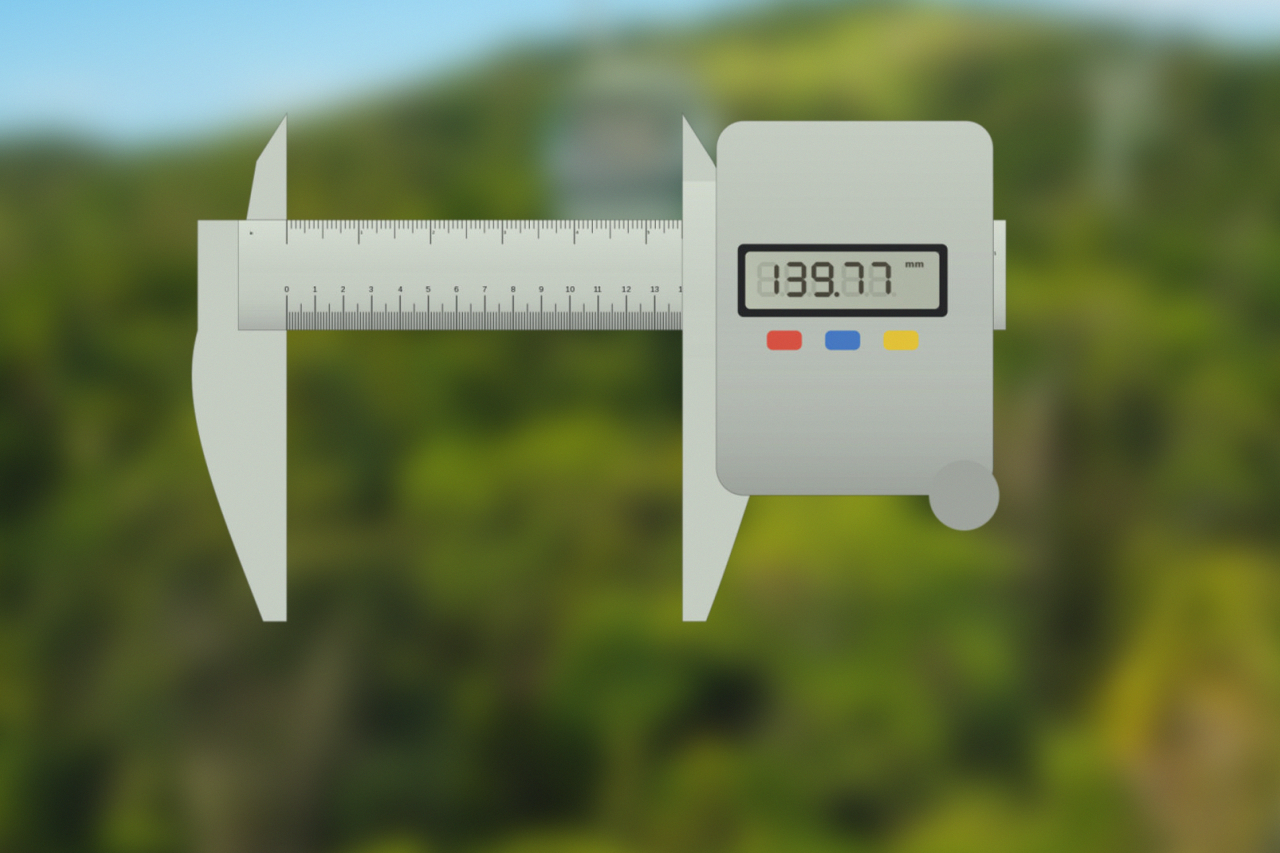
mm 139.77
